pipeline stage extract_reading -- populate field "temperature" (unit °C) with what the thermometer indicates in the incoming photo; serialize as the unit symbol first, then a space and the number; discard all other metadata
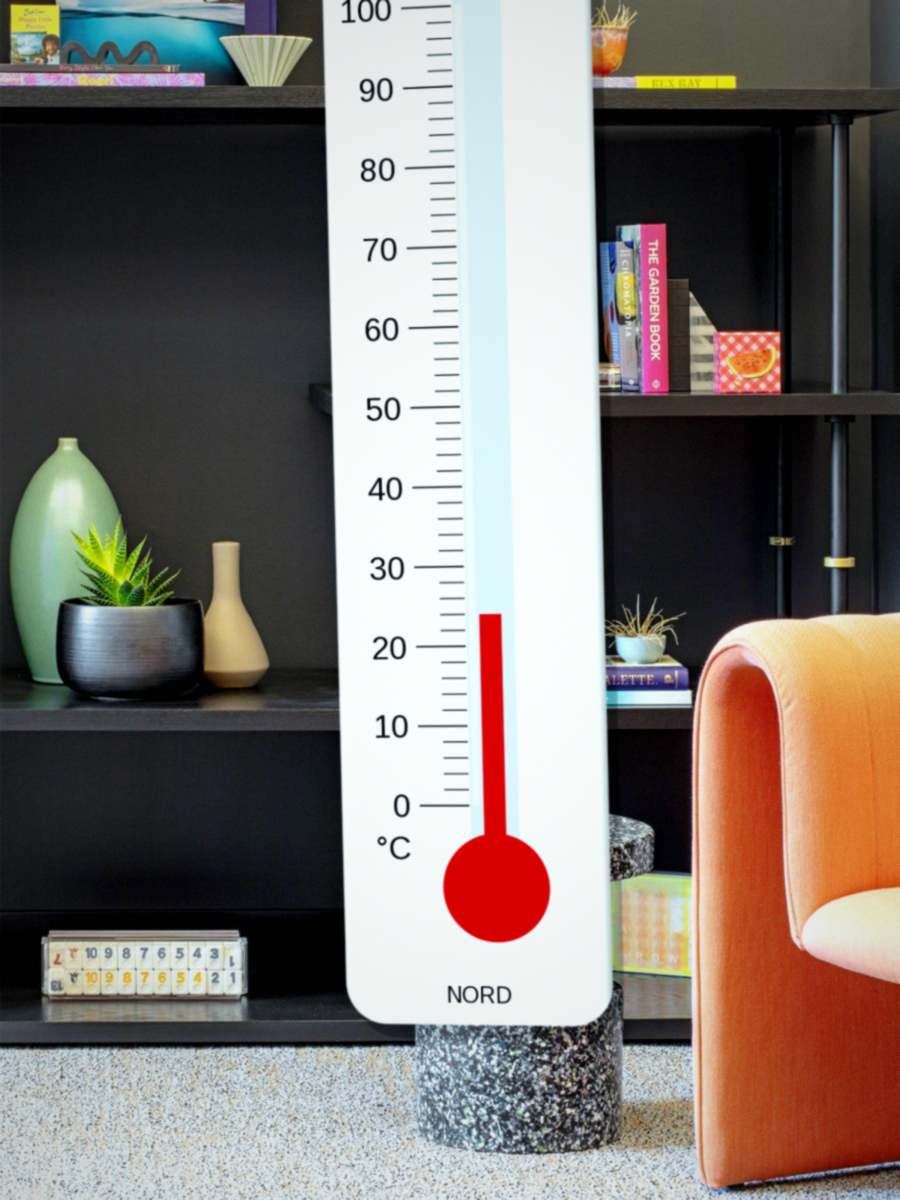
°C 24
